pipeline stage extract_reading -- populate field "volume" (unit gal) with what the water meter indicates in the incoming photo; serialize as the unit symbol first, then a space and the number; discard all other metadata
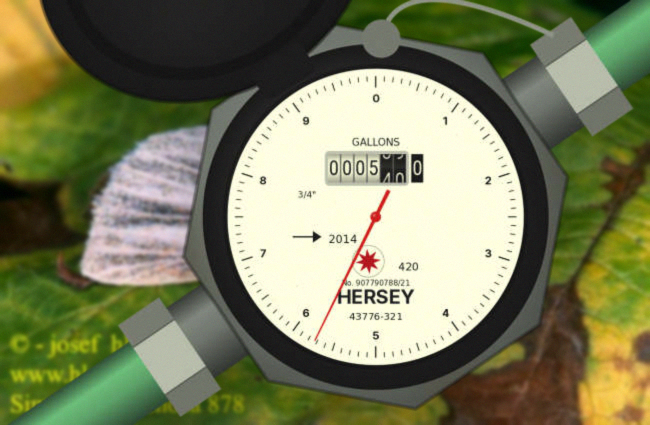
gal 5395.7
